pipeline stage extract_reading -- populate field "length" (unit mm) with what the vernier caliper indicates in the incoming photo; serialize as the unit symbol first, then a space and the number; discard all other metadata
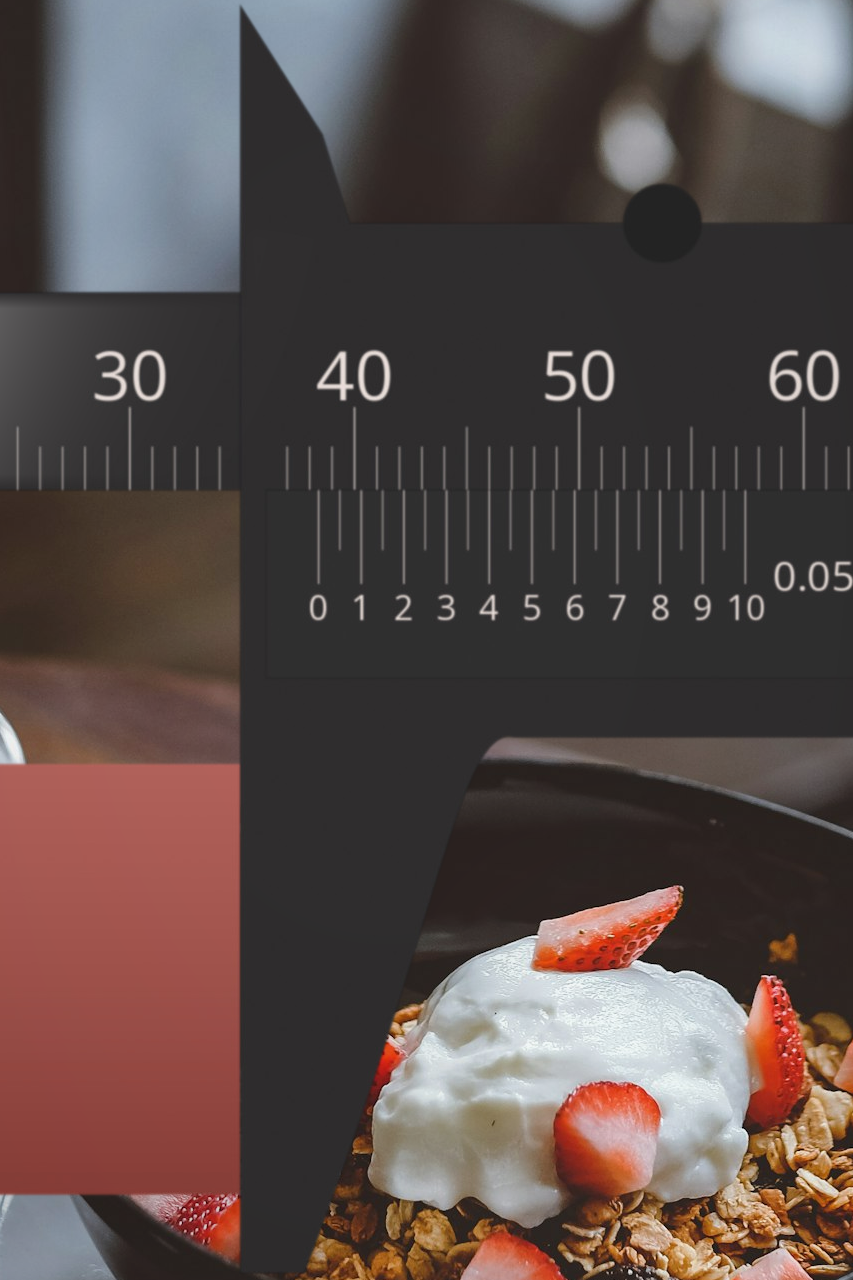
mm 38.4
